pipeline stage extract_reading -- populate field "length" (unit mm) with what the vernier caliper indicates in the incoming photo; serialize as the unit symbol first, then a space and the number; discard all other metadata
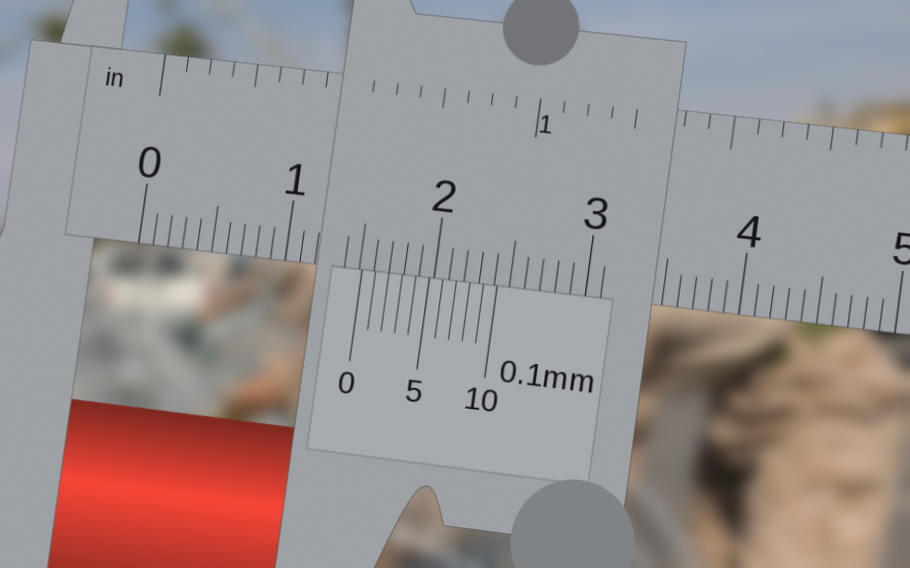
mm 15.2
